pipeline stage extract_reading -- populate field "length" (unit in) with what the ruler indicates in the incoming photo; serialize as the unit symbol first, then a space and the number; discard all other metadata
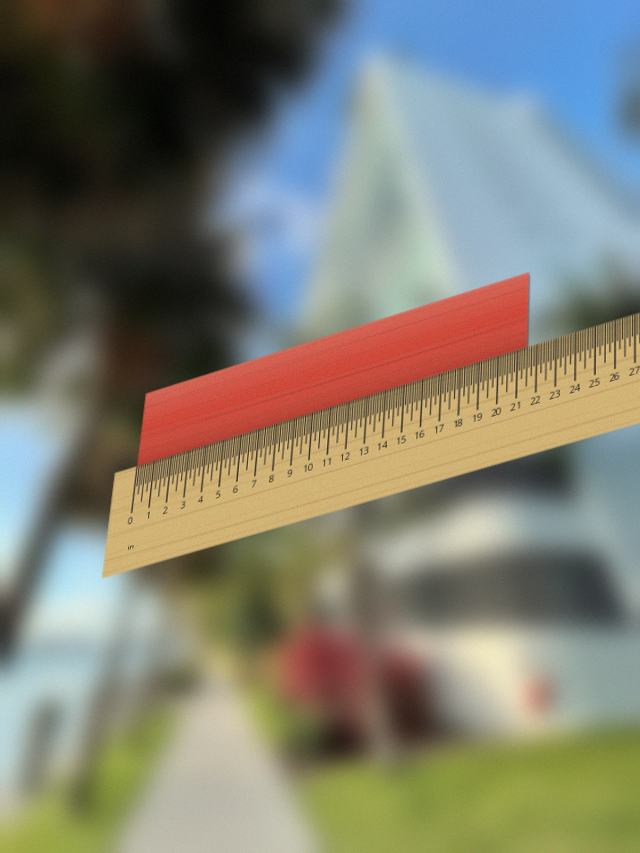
in 21.5
